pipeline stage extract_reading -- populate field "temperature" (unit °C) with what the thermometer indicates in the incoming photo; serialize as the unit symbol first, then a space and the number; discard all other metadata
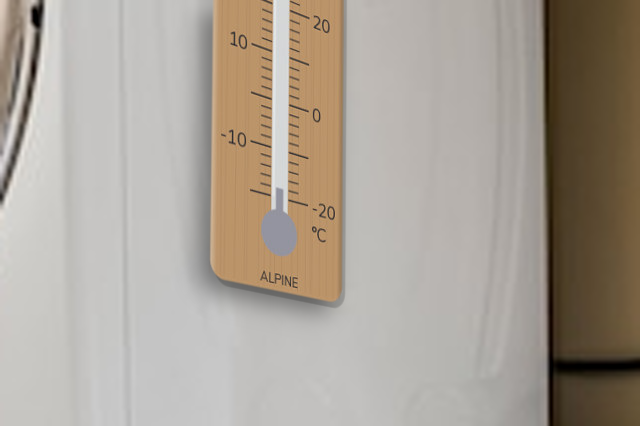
°C -18
